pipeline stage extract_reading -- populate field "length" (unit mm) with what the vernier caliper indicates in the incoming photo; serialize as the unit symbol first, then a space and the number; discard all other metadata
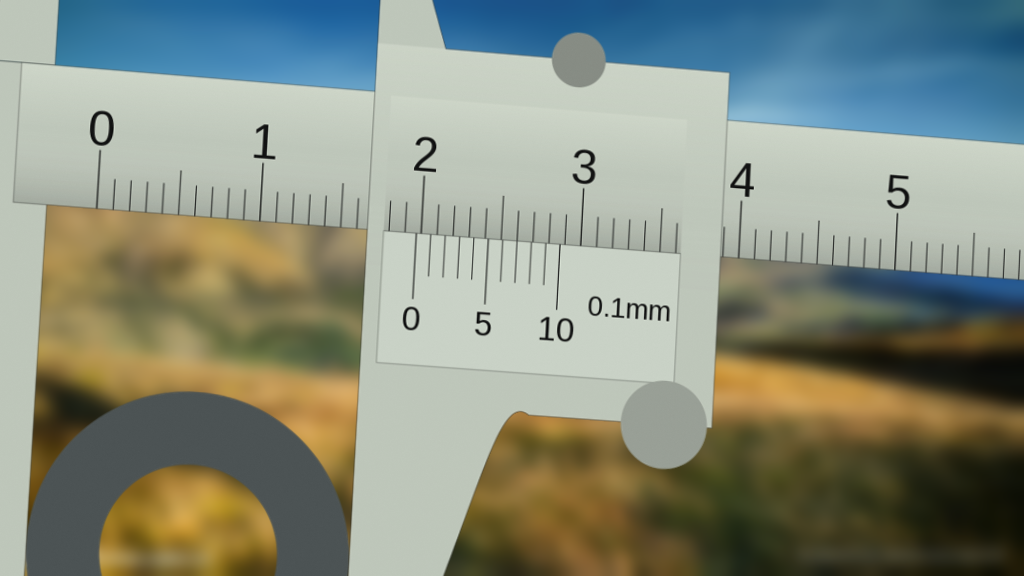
mm 19.7
